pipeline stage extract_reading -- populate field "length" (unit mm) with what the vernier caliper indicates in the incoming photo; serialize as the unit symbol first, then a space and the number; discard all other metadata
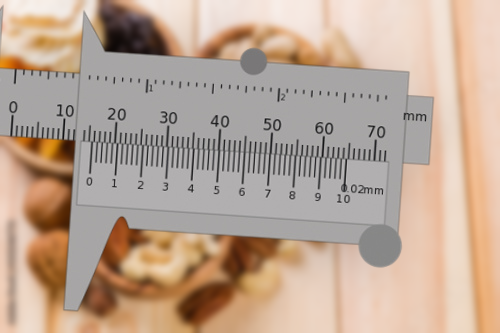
mm 15.6
